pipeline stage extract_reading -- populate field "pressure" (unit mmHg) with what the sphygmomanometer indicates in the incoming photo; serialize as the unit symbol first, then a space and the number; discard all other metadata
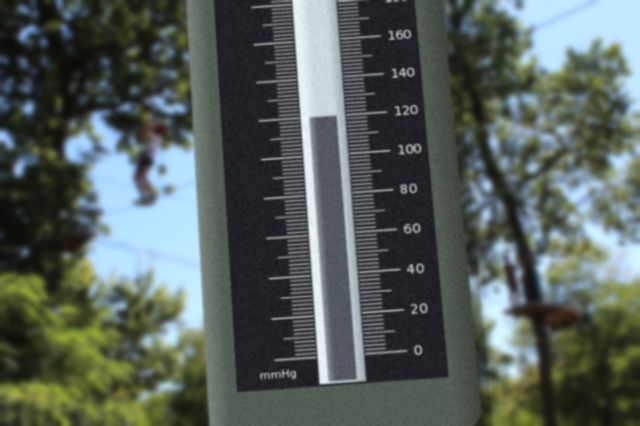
mmHg 120
